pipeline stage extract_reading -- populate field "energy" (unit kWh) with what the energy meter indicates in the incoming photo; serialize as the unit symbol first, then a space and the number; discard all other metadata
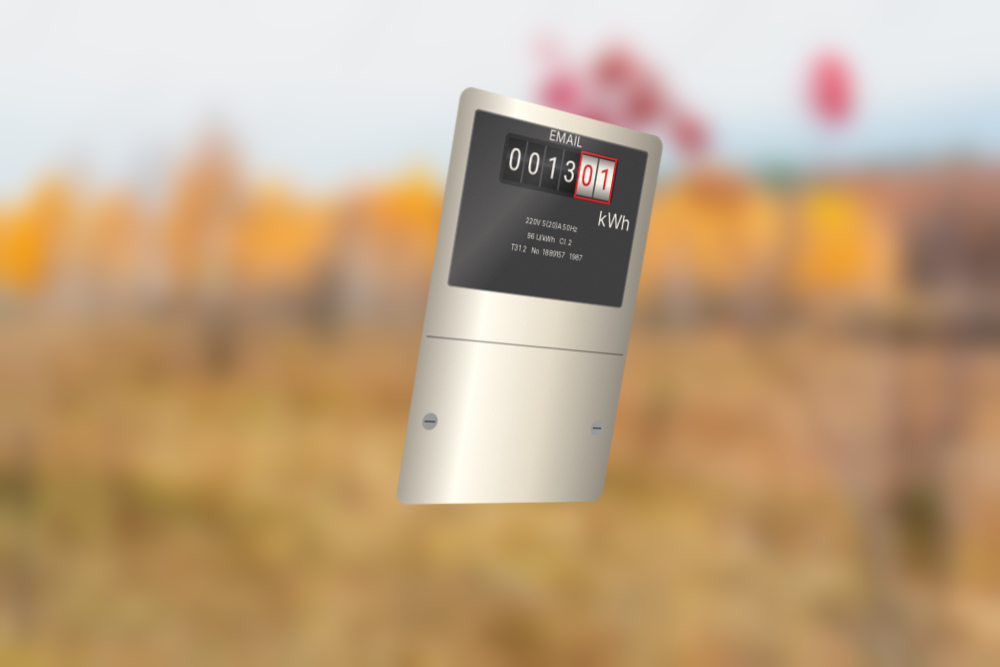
kWh 13.01
